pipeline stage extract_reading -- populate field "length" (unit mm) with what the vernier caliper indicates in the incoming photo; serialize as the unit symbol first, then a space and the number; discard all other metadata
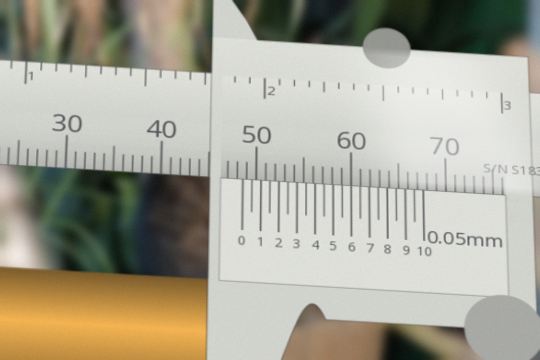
mm 48.6
